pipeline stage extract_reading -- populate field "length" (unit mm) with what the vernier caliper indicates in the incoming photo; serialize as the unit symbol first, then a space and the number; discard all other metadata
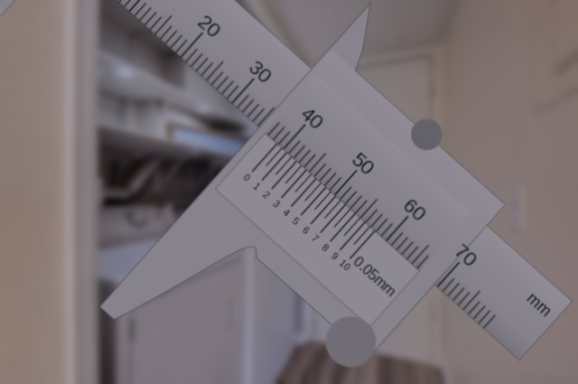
mm 38.8
